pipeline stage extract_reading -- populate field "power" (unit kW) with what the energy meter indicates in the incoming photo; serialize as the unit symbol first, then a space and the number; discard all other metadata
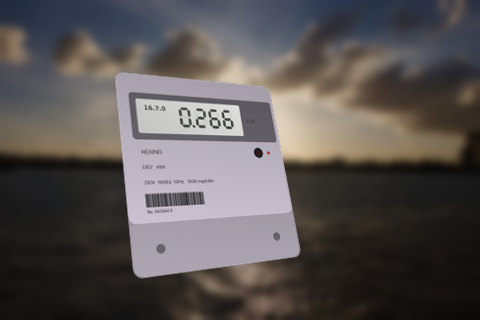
kW 0.266
